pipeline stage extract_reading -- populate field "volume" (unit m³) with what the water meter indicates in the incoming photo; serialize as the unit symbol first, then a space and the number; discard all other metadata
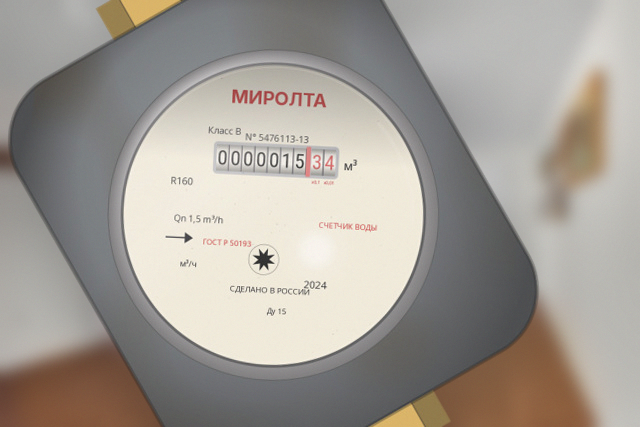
m³ 15.34
